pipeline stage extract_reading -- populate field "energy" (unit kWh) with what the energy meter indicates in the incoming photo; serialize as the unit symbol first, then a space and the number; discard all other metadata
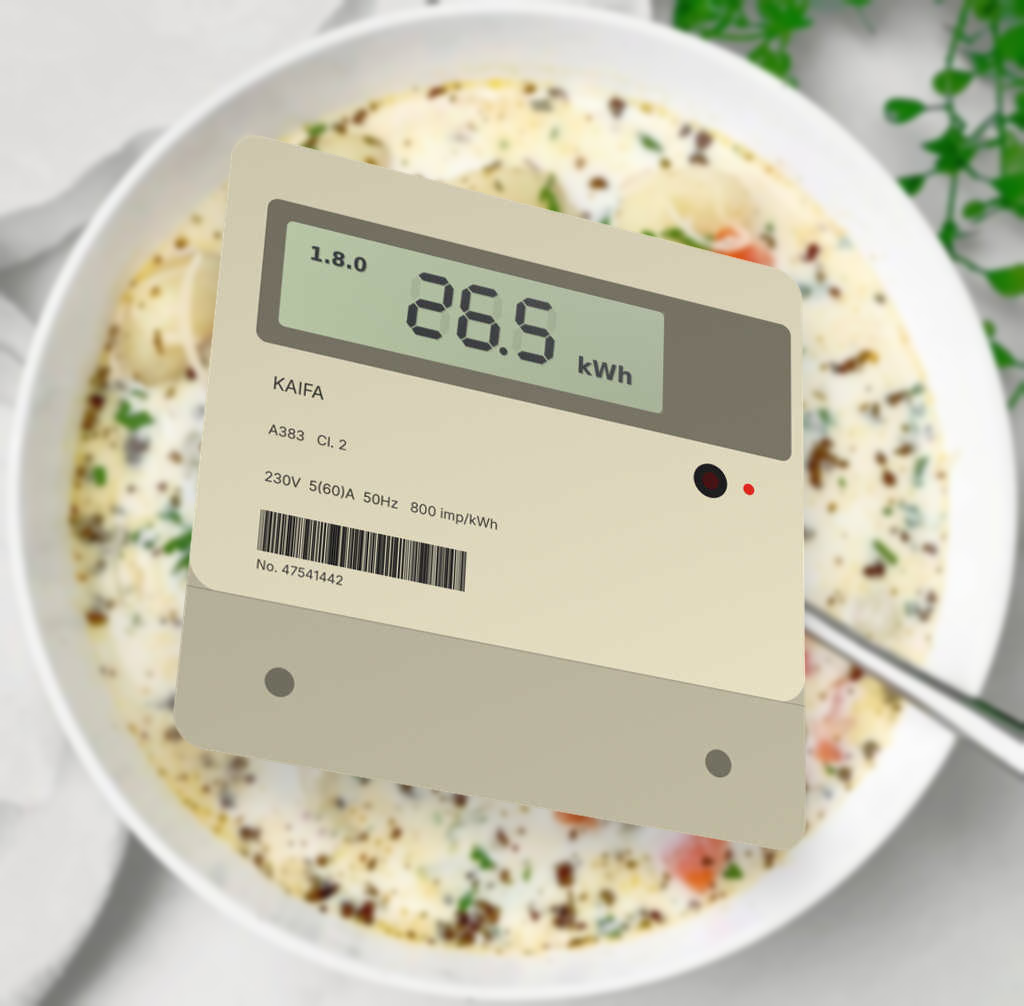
kWh 26.5
